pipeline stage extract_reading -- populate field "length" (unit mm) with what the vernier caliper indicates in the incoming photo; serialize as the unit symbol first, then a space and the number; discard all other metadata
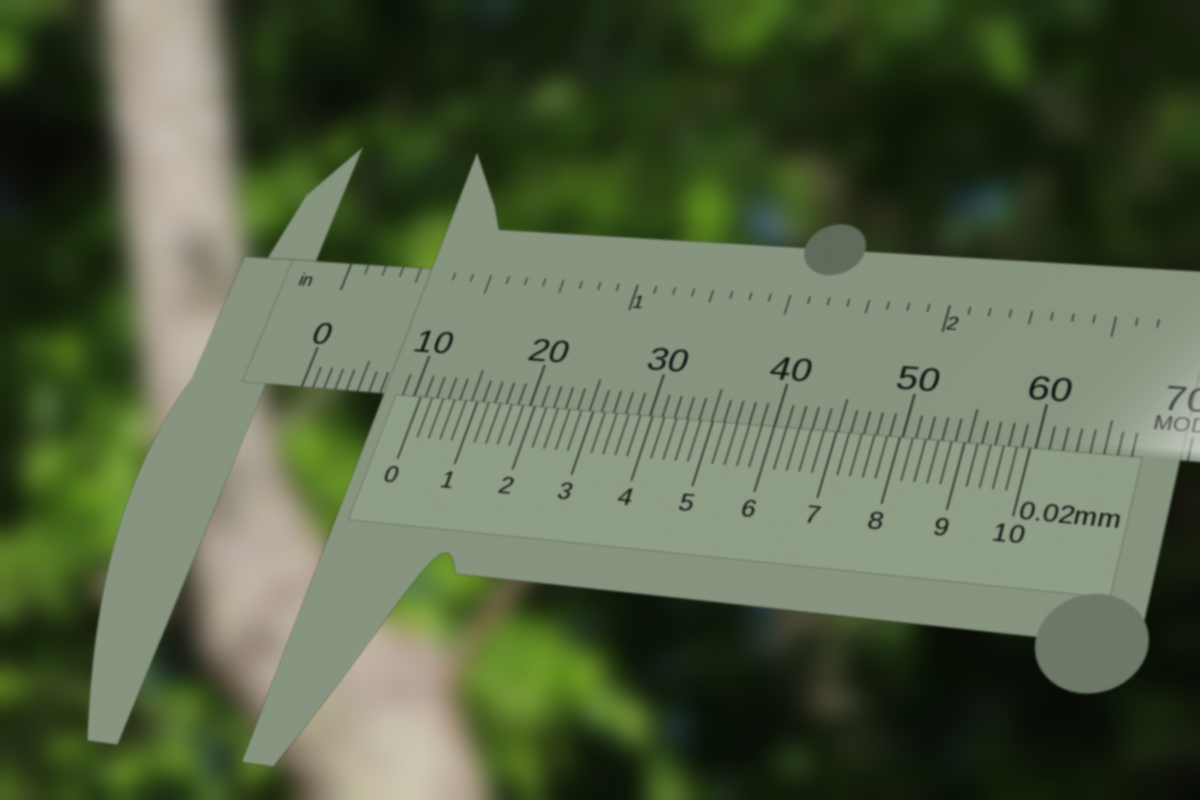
mm 10.6
